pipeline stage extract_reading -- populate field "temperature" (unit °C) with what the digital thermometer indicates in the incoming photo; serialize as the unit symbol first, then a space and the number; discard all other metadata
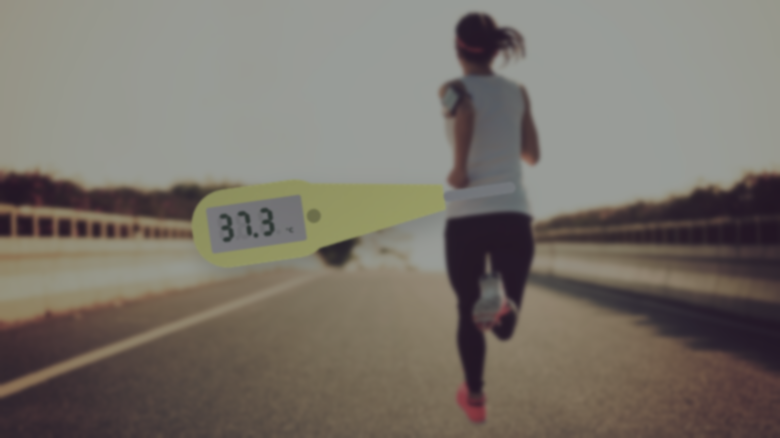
°C 37.3
